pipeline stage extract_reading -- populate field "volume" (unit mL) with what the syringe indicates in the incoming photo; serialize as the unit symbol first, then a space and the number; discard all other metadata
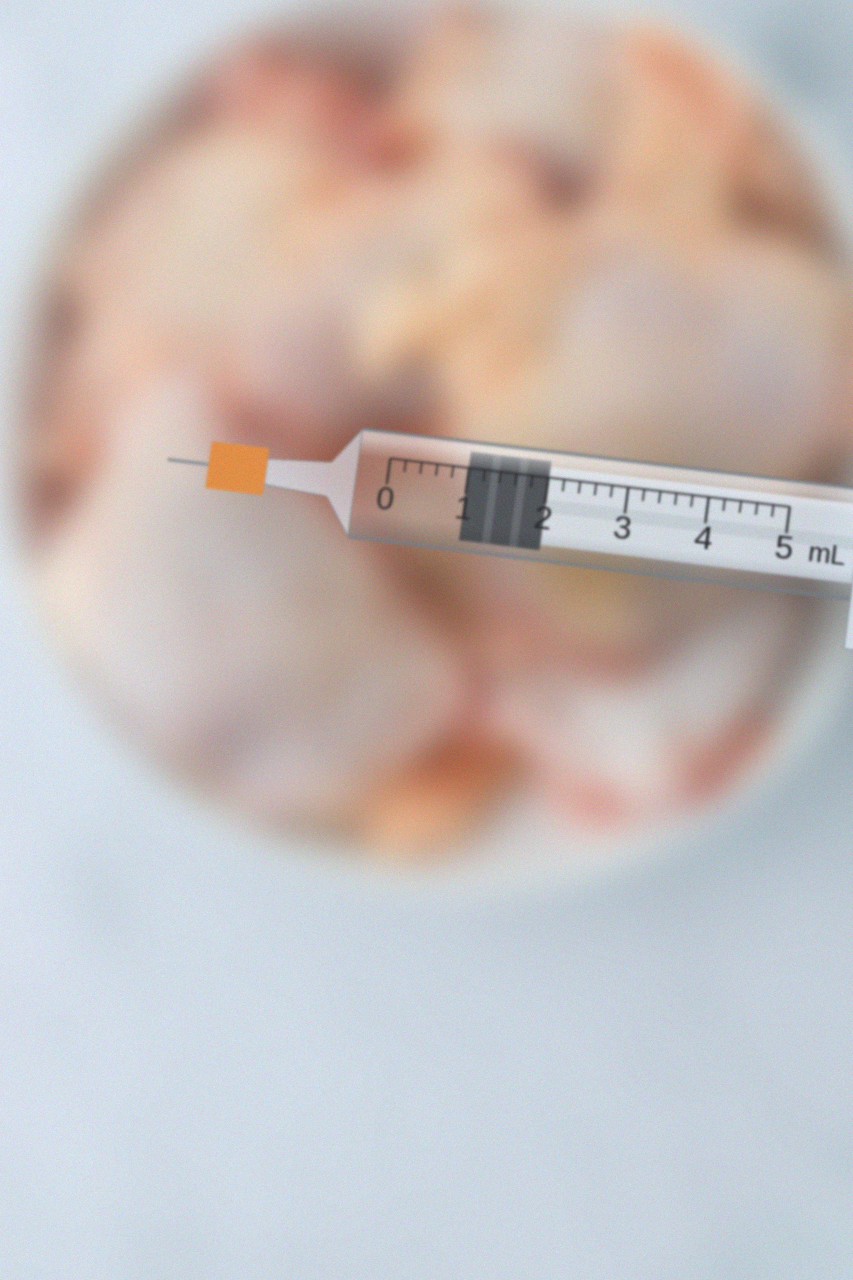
mL 1
